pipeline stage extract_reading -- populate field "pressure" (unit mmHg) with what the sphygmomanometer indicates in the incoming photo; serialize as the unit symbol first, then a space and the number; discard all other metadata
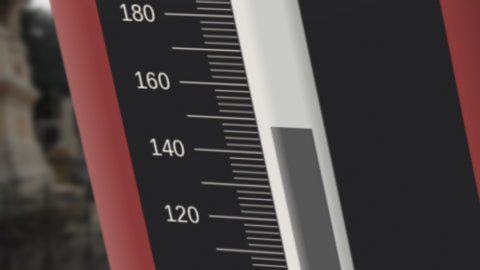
mmHg 148
